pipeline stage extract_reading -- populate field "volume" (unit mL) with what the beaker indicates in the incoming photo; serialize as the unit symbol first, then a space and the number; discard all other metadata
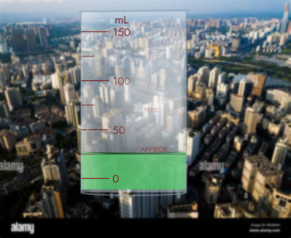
mL 25
